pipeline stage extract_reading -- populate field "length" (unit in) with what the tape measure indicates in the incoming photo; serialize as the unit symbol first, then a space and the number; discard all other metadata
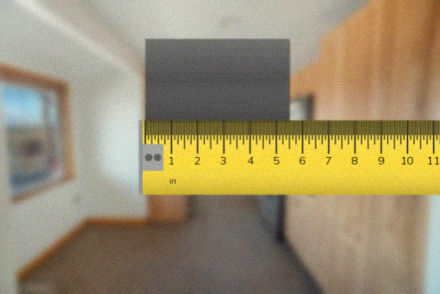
in 5.5
